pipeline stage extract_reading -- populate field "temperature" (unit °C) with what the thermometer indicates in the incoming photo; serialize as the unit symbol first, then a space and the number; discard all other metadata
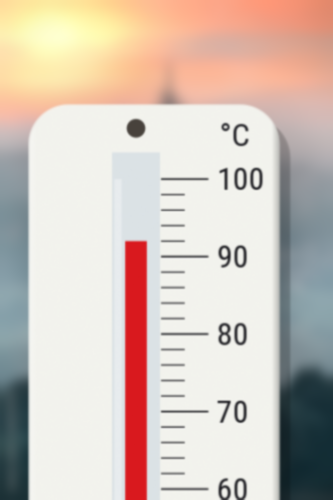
°C 92
